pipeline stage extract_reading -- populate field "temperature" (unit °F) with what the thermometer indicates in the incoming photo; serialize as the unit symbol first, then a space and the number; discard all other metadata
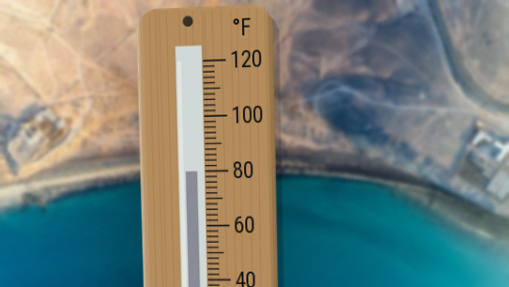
°F 80
